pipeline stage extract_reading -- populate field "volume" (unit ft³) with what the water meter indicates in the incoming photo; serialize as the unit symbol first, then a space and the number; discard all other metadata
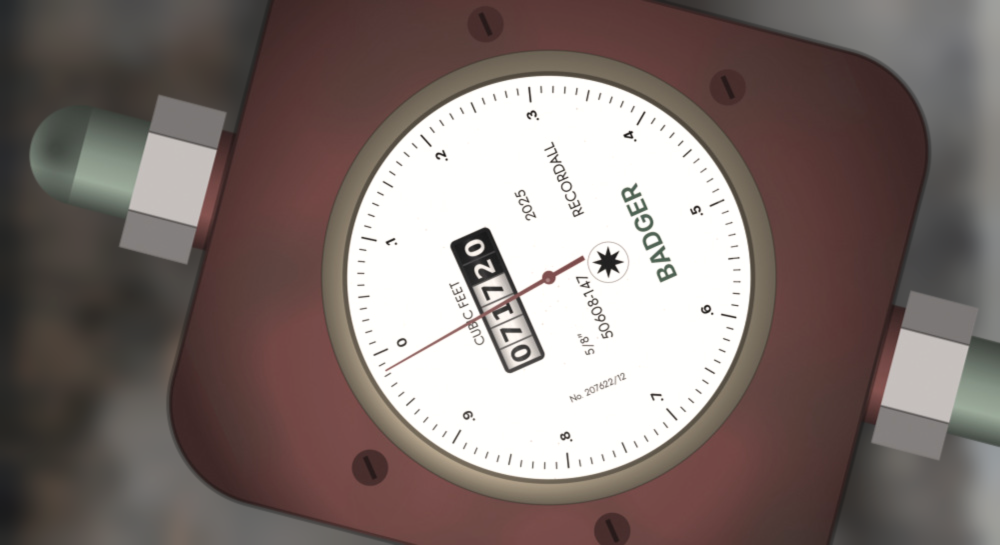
ft³ 71719.98
